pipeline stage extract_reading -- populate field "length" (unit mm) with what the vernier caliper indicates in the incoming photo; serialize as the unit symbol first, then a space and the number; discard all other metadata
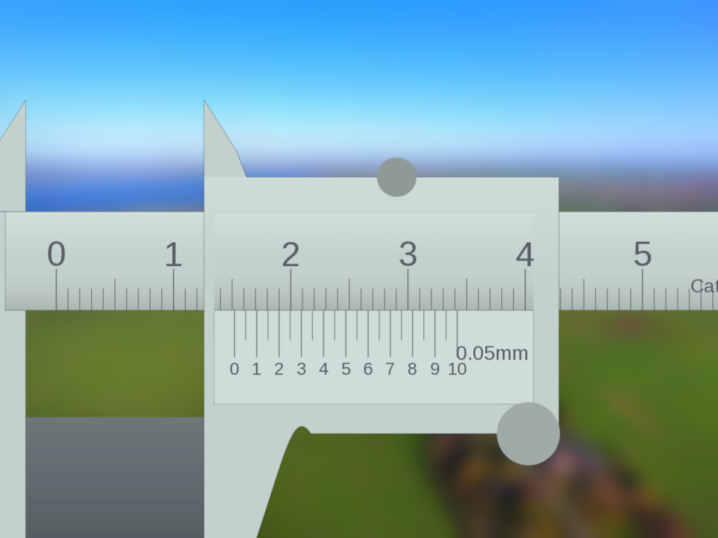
mm 15.2
